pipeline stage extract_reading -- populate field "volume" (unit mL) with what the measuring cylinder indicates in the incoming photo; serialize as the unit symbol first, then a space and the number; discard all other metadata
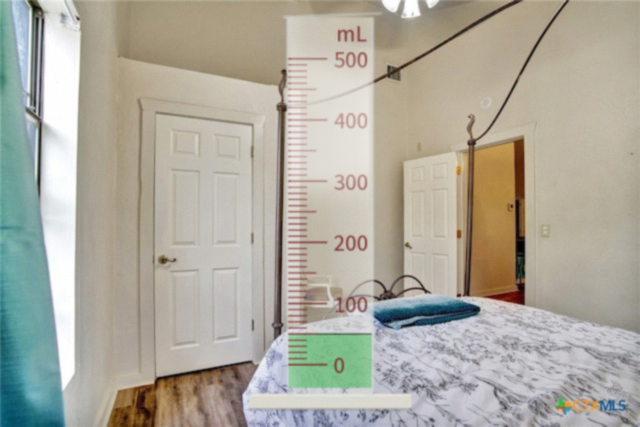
mL 50
